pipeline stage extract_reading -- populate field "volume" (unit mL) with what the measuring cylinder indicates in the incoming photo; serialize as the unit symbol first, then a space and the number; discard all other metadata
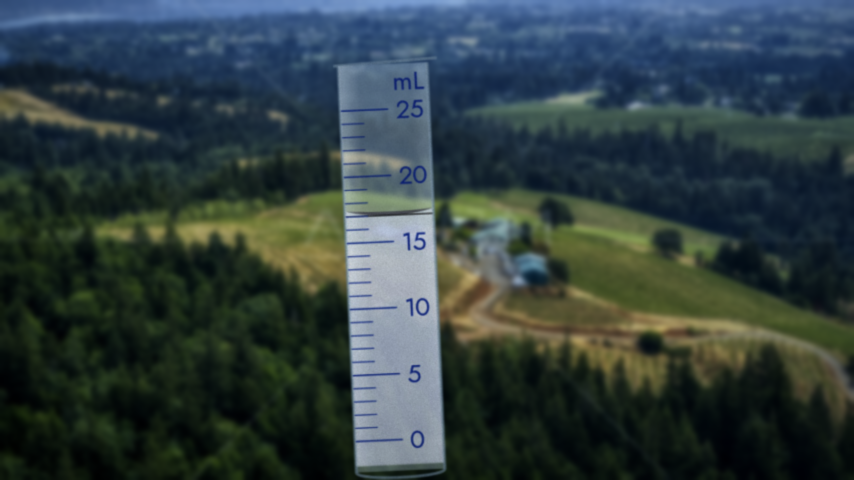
mL 17
